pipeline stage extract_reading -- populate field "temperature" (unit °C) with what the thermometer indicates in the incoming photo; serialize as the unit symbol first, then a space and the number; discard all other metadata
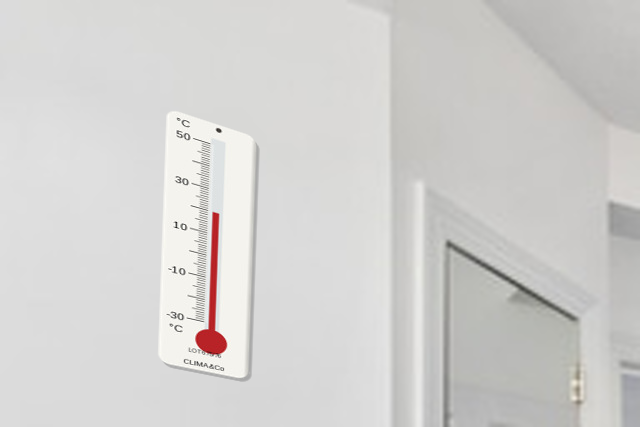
°C 20
